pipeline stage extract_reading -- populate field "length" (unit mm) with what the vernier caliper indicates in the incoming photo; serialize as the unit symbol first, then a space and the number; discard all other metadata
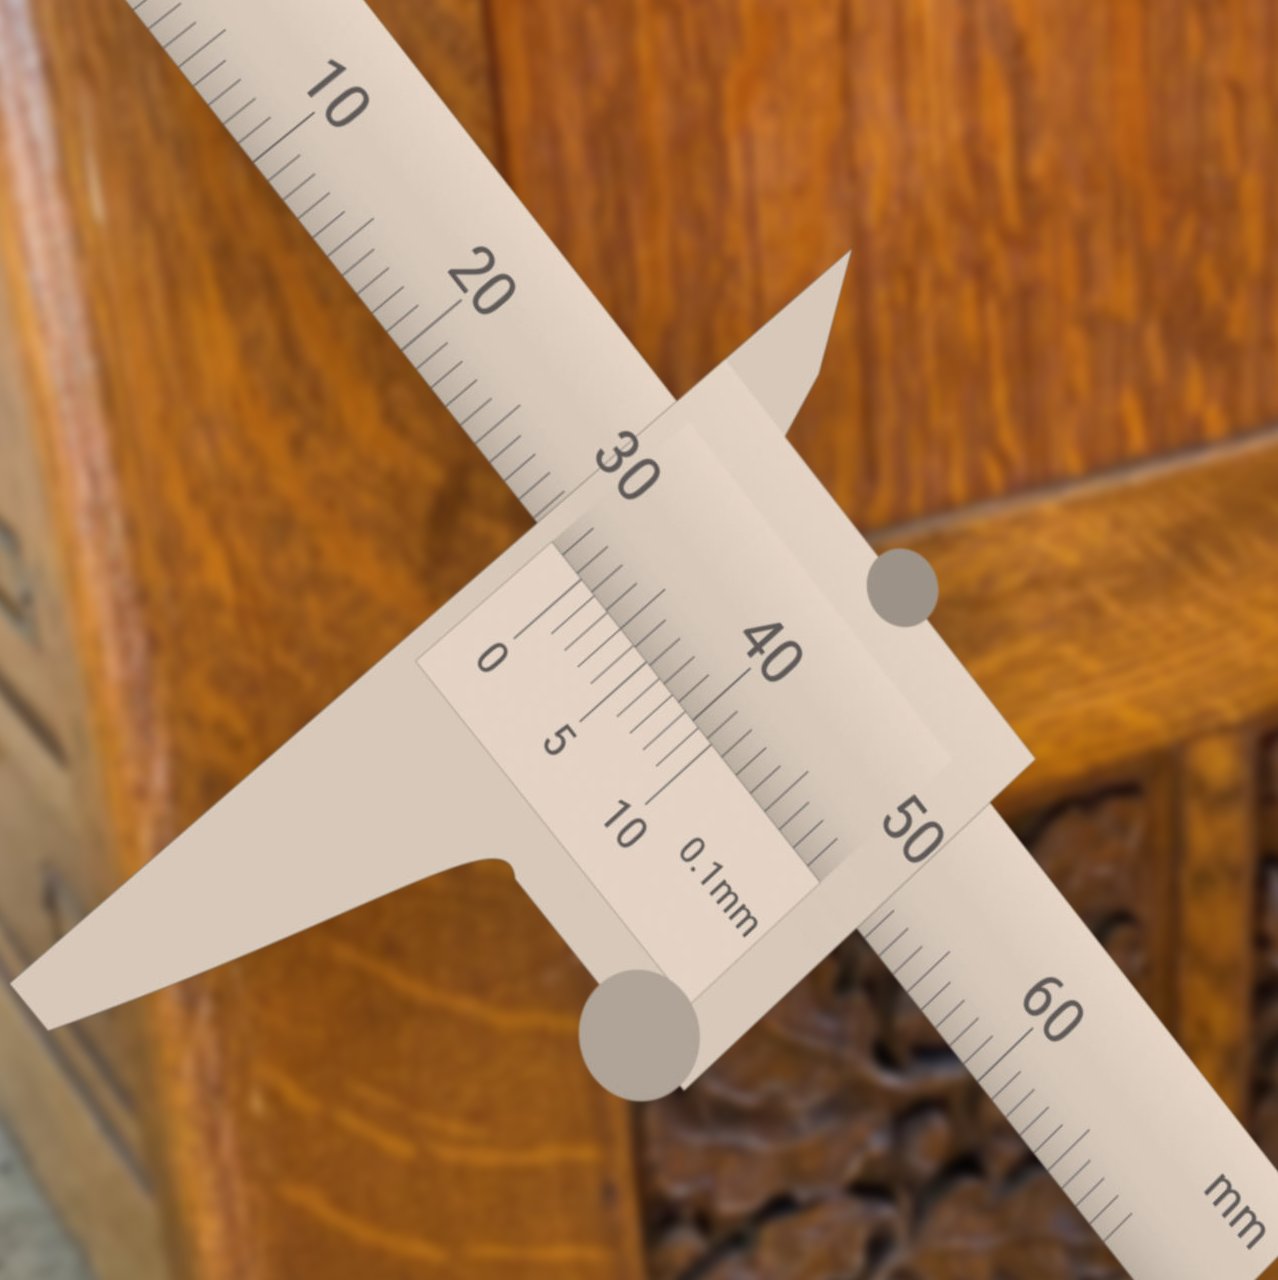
mm 32.3
